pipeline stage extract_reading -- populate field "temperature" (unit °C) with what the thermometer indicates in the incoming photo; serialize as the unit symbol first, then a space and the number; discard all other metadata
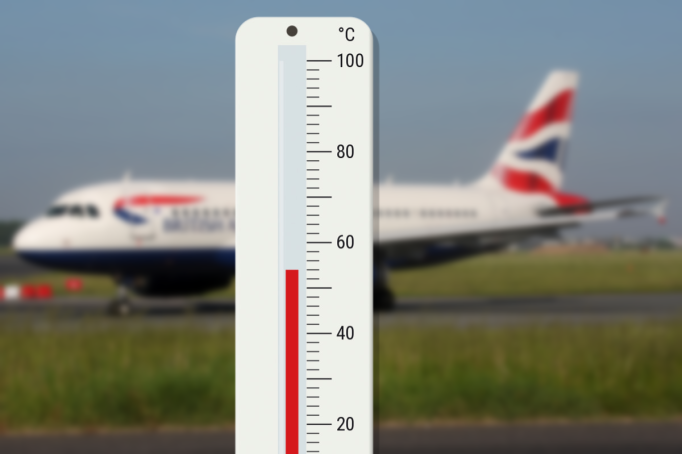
°C 54
